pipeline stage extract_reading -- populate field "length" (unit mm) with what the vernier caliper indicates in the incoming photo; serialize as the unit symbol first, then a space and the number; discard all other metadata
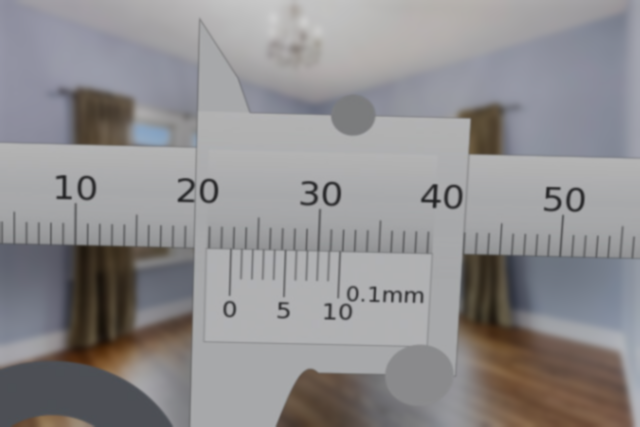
mm 22.8
